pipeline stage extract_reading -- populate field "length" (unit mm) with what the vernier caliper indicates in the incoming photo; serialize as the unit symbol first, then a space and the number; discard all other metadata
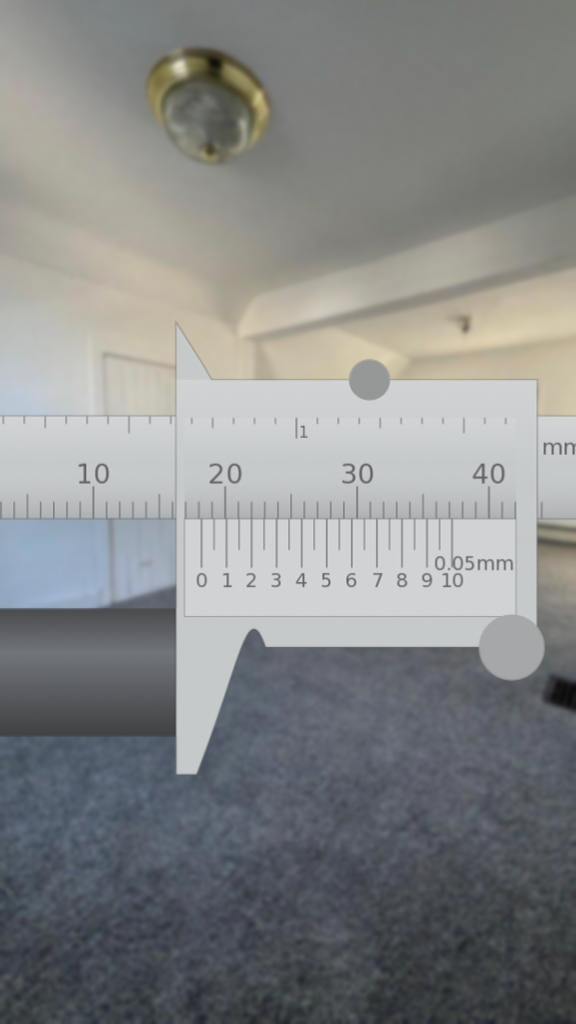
mm 18.2
